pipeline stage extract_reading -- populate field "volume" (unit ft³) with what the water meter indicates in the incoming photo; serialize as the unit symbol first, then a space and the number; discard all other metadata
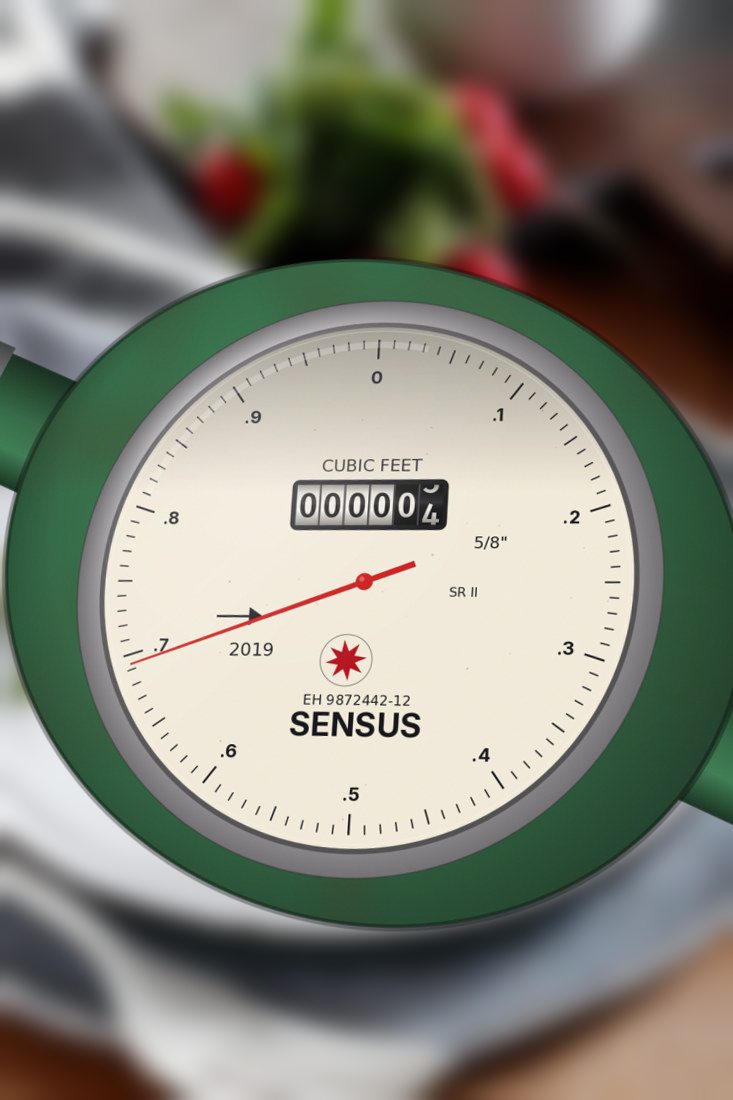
ft³ 3.69
